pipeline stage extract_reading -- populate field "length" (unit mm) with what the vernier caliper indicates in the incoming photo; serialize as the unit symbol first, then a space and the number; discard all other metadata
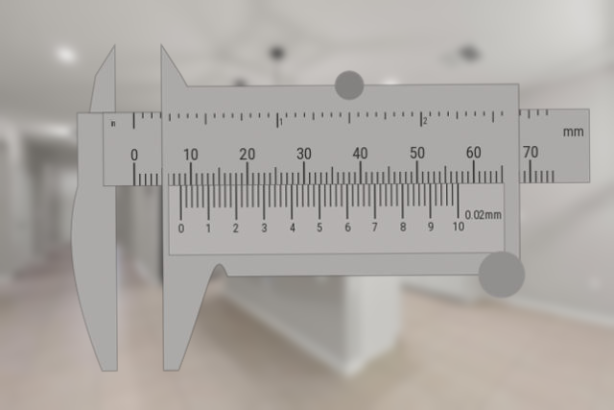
mm 8.2
